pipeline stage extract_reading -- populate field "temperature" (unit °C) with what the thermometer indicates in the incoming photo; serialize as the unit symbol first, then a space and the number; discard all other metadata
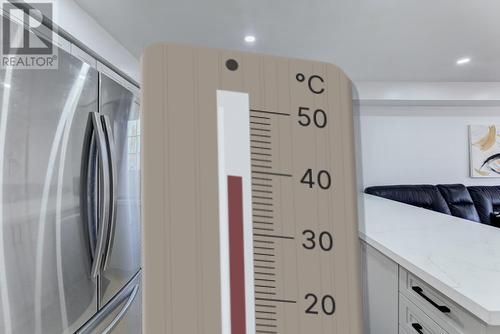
°C 39
